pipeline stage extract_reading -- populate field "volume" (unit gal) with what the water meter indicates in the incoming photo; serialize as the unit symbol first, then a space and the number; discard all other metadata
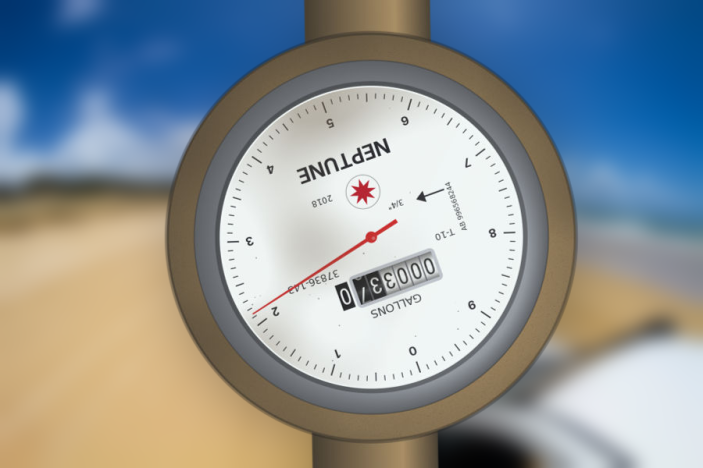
gal 3372.1
